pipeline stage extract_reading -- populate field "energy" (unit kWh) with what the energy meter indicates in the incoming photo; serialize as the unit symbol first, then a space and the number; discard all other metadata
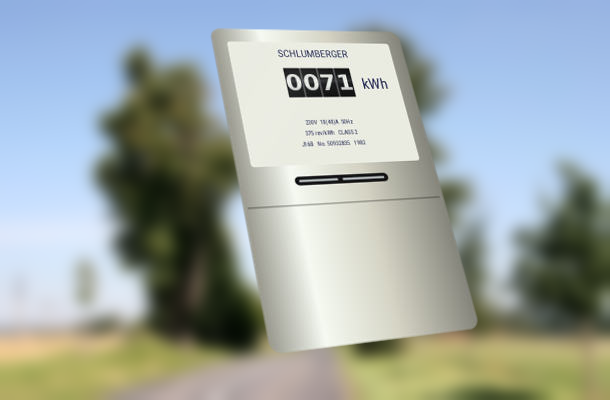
kWh 71
